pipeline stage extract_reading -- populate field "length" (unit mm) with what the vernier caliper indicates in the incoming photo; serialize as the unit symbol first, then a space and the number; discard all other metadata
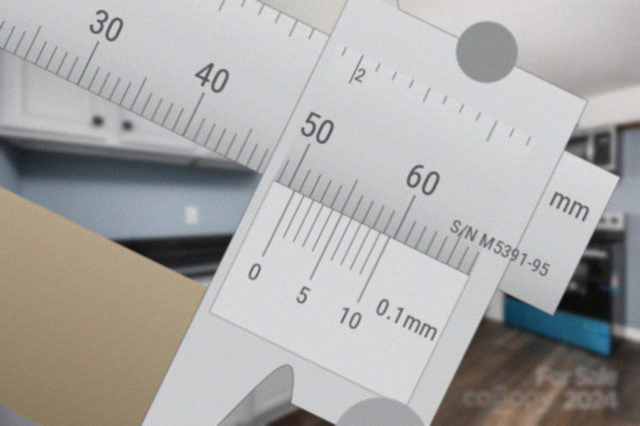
mm 50.6
